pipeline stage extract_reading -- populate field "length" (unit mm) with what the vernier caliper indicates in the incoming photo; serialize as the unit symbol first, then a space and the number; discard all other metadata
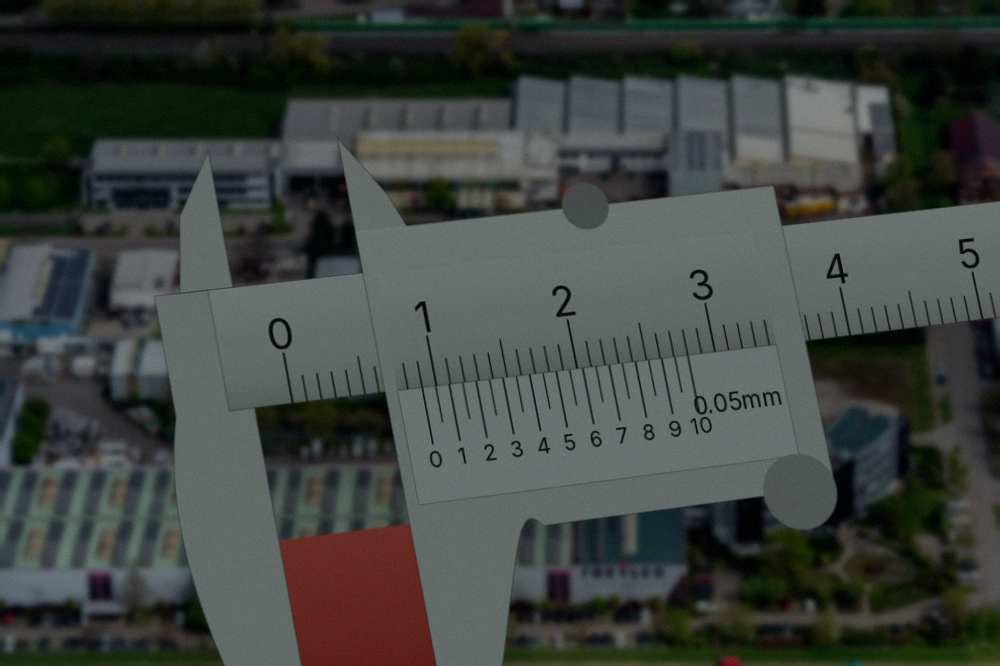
mm 9.0
